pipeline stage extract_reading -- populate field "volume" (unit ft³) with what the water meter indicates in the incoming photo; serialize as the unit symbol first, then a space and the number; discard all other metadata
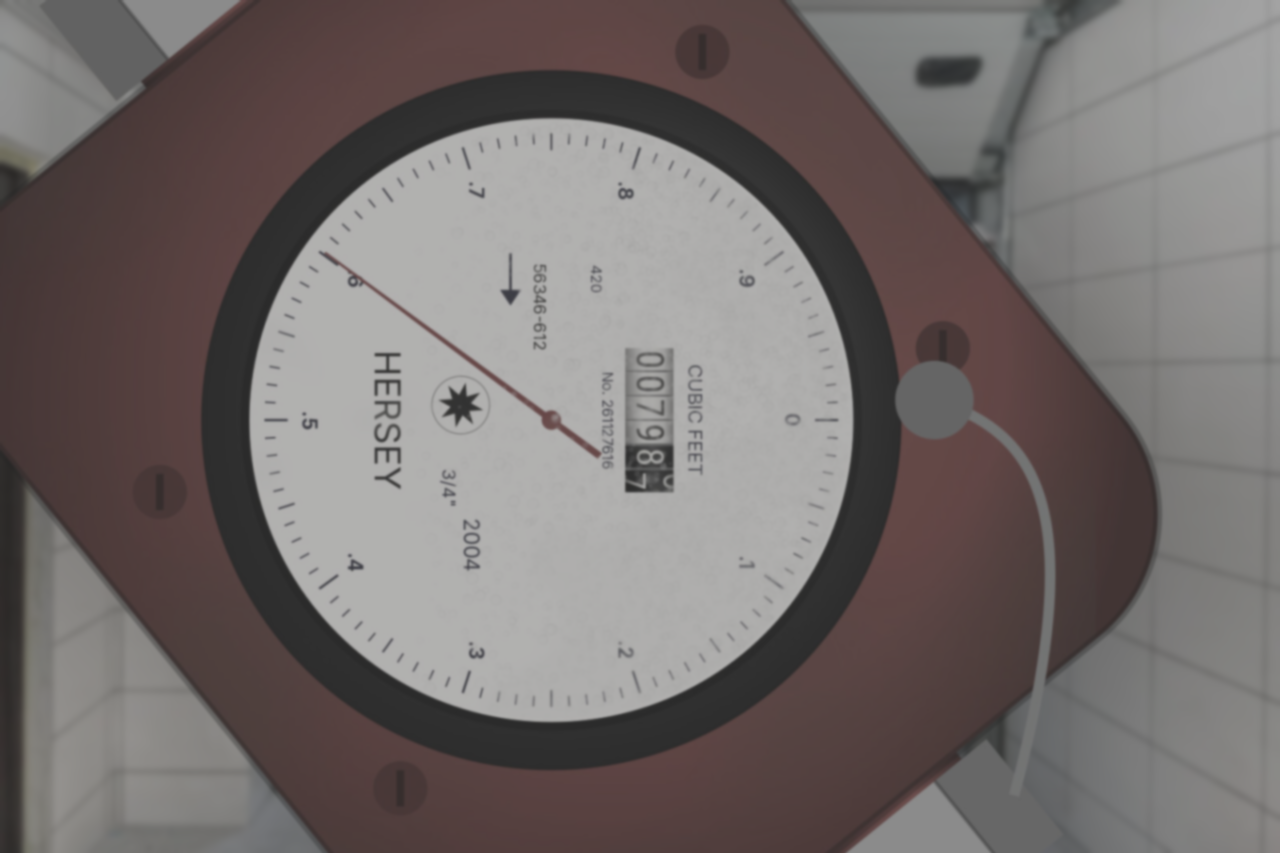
ft³ 7986.60
